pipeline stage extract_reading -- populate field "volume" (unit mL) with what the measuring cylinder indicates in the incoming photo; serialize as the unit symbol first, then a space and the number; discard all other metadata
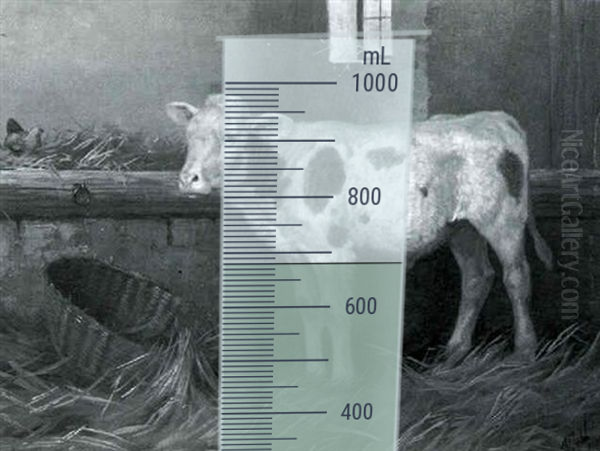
mL 680
